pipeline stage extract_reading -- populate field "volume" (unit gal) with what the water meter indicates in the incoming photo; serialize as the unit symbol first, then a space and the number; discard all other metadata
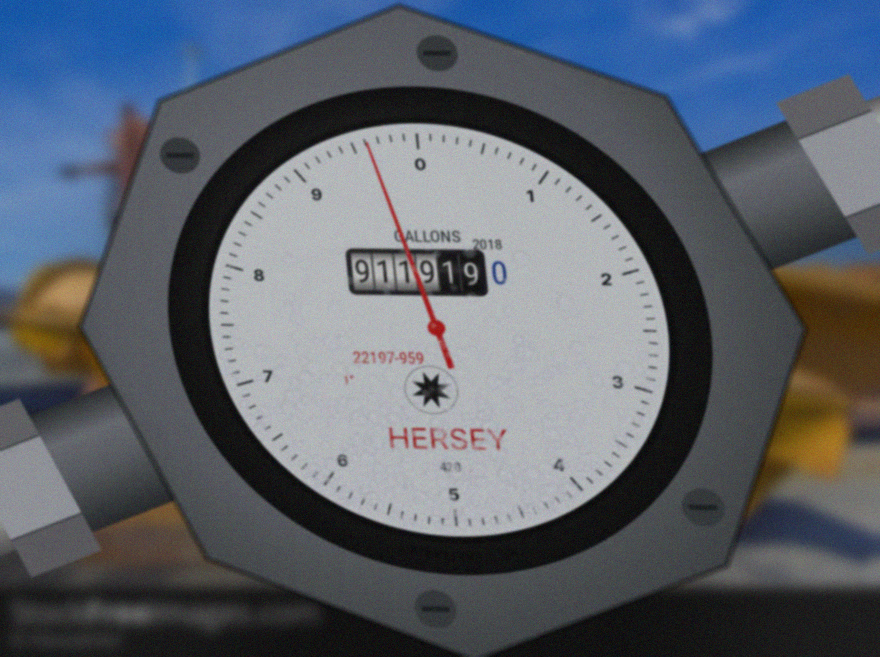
gal 9119189.6
